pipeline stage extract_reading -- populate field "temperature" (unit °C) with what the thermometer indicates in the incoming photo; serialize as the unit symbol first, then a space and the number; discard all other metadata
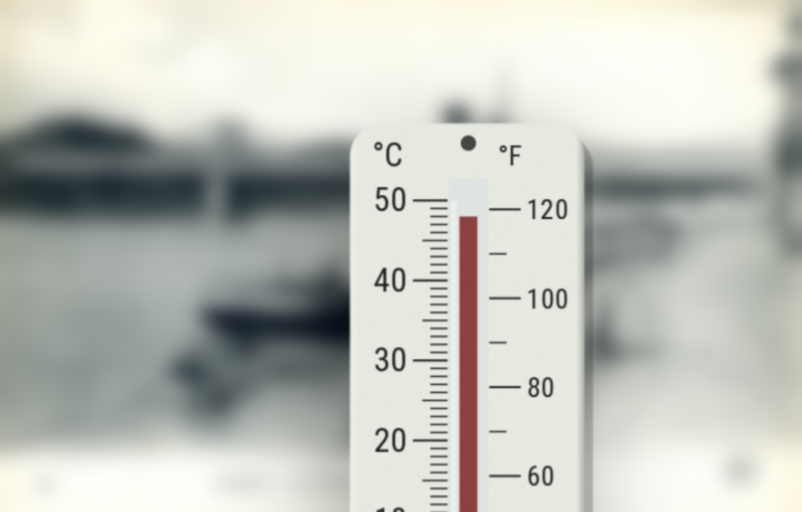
°C 48
